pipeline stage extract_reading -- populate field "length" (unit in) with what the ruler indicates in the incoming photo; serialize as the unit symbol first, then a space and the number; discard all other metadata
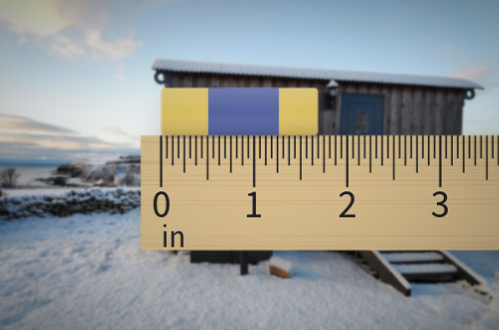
in 1.6875
